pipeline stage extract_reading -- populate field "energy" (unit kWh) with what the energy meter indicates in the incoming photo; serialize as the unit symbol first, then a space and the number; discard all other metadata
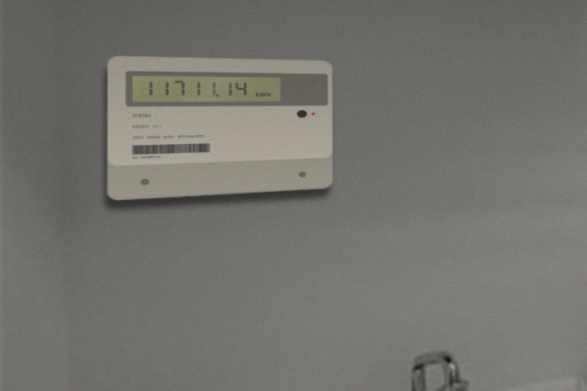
kWh 11711.14
